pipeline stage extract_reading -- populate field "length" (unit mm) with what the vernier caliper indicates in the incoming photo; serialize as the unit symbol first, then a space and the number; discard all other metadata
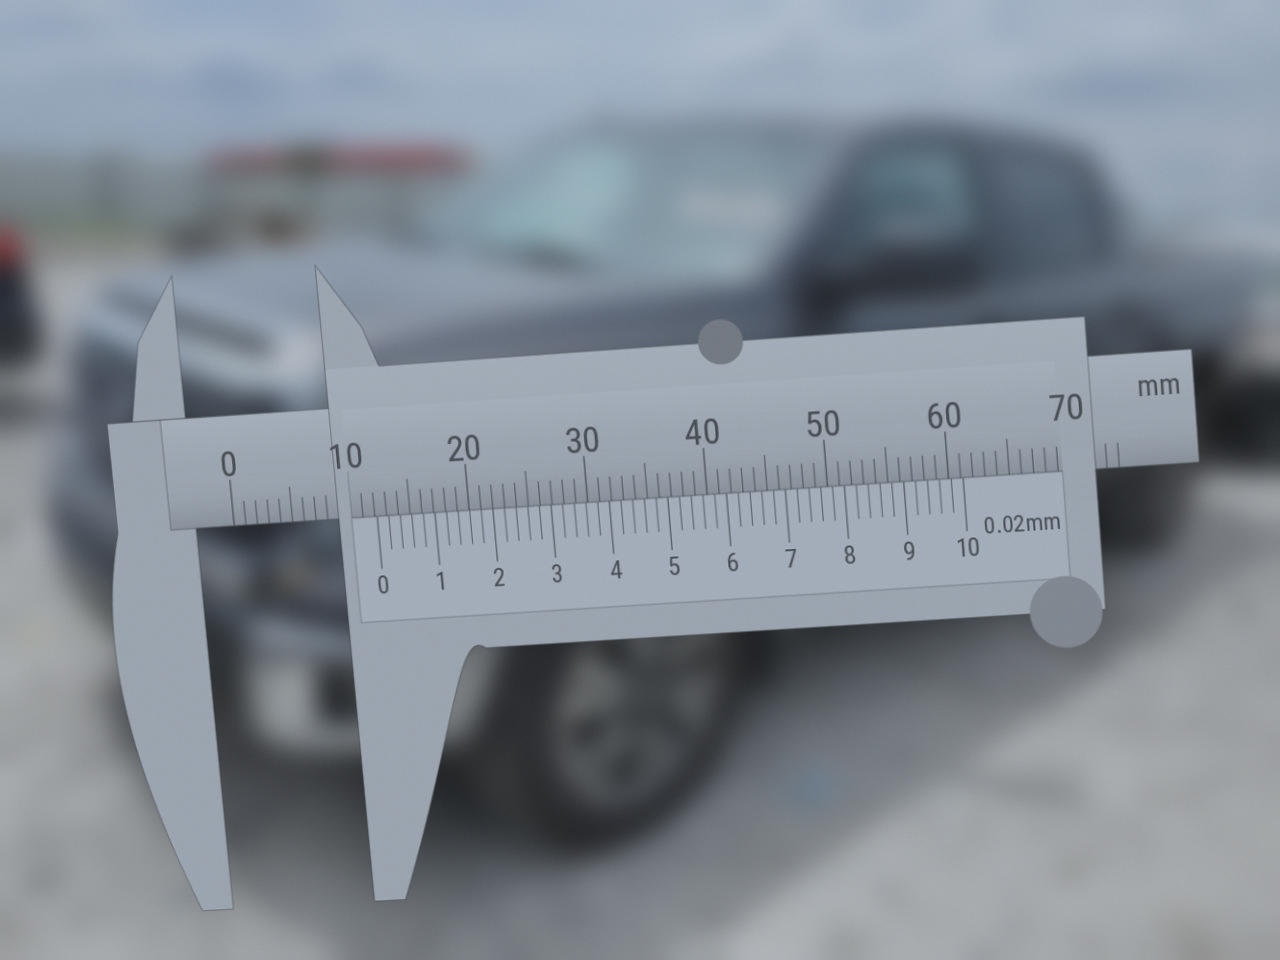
mm 12.2
